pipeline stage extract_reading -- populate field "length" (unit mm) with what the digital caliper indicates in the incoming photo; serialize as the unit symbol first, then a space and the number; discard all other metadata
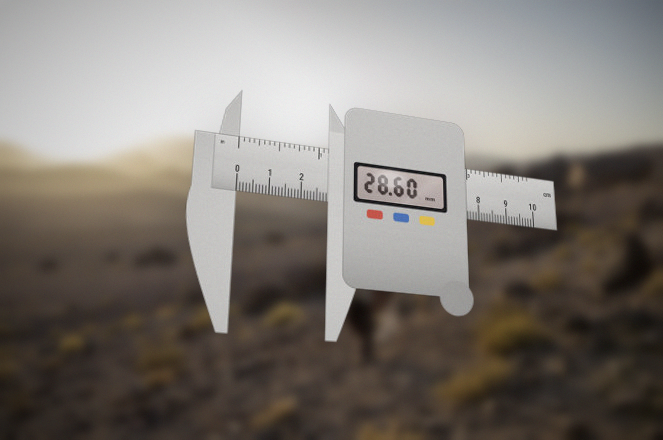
mm 28.60
